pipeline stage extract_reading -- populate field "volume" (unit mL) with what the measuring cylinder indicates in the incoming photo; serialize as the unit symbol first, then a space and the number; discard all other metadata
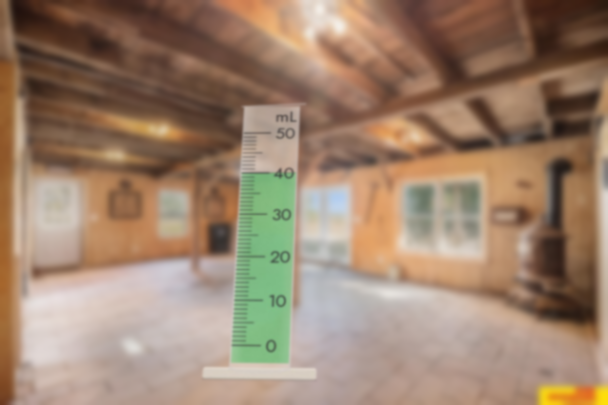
mL 40
